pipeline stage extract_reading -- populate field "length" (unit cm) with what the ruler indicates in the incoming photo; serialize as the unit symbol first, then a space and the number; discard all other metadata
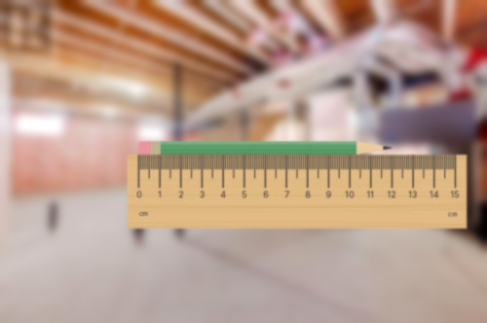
cm 12
